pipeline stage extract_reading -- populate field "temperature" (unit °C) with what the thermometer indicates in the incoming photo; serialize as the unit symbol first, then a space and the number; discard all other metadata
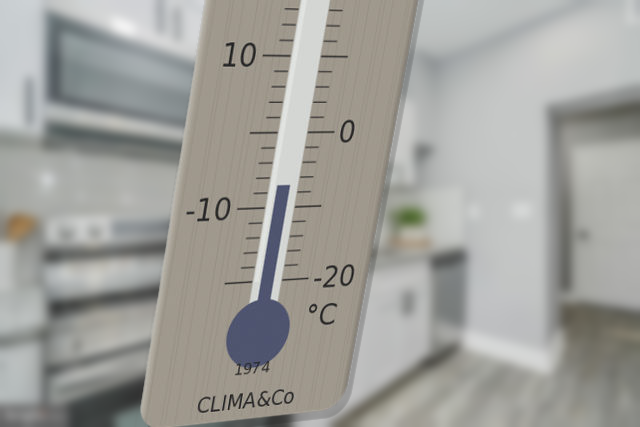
°C -7
